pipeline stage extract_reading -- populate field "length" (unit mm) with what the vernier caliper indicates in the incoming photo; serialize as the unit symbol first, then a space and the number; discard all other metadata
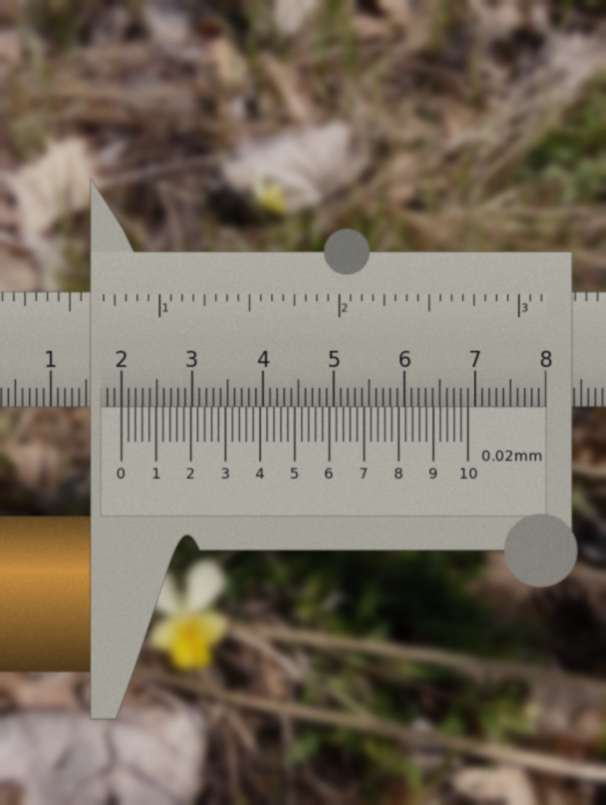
mm 20.0
